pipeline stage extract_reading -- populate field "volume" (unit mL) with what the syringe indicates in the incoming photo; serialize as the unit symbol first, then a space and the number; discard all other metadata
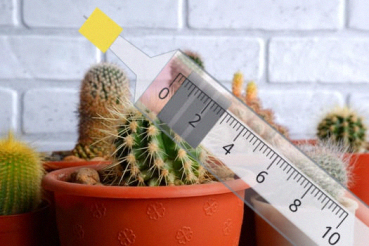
mL 0.4
